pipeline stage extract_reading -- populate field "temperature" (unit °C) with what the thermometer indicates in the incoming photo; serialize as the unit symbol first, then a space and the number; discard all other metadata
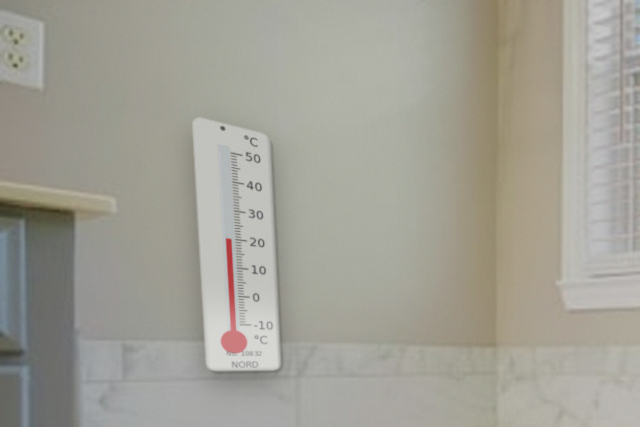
°C 20
